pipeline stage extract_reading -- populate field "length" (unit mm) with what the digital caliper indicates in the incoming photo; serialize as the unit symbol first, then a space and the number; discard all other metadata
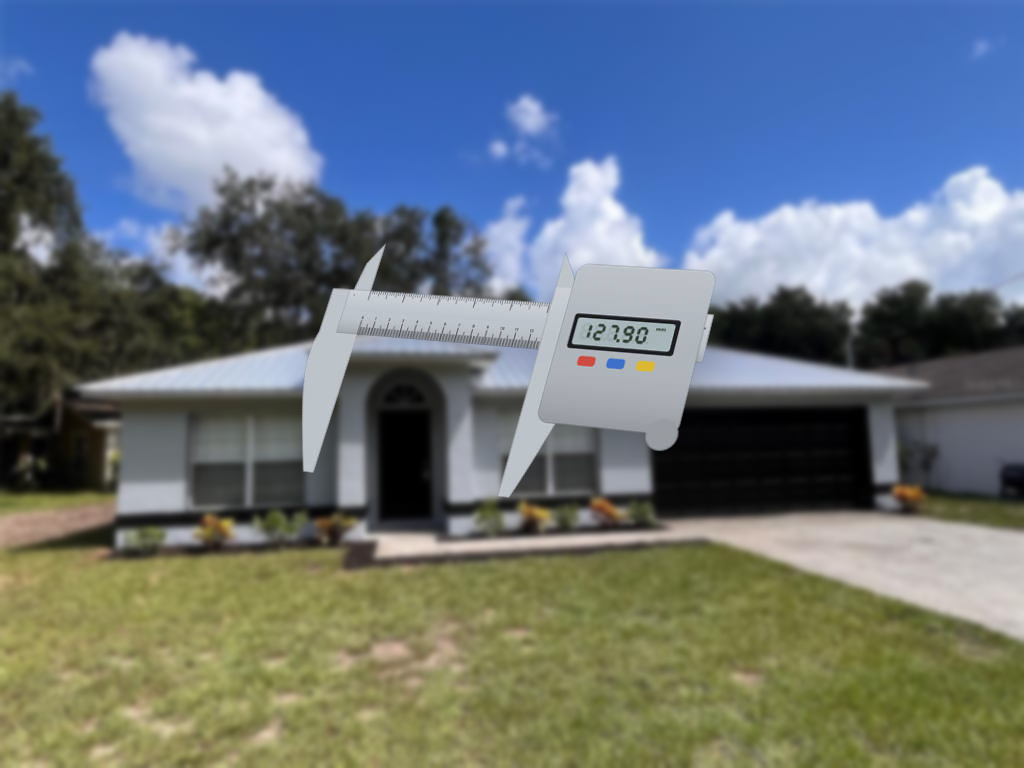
mm 127.90
